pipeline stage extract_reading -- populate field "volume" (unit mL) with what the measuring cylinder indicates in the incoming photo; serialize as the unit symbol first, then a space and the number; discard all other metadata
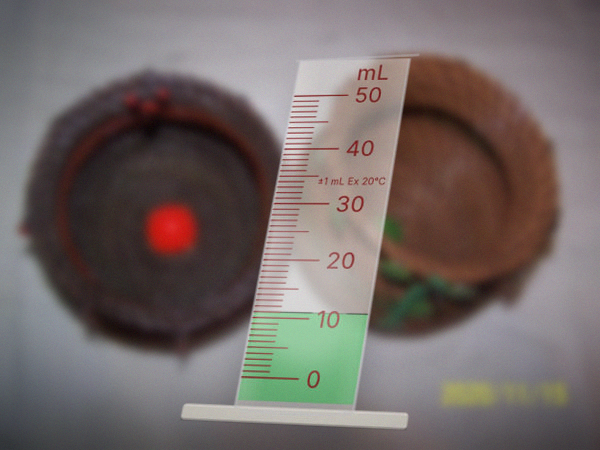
mL 11
